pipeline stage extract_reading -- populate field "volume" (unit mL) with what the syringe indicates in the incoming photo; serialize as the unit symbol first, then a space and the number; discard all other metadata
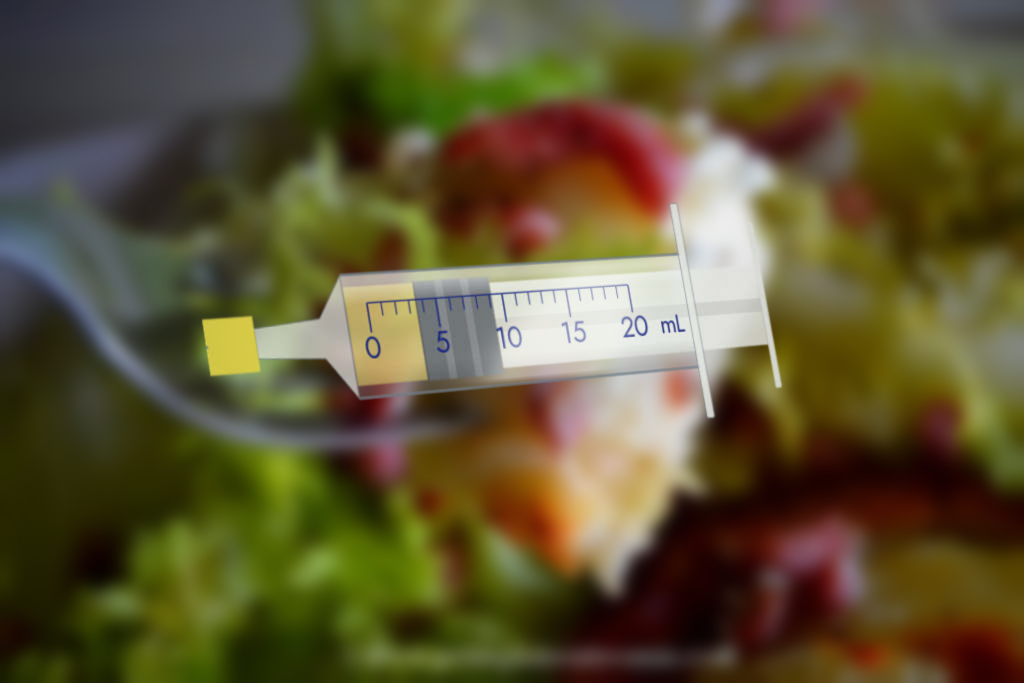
mL 3.5
